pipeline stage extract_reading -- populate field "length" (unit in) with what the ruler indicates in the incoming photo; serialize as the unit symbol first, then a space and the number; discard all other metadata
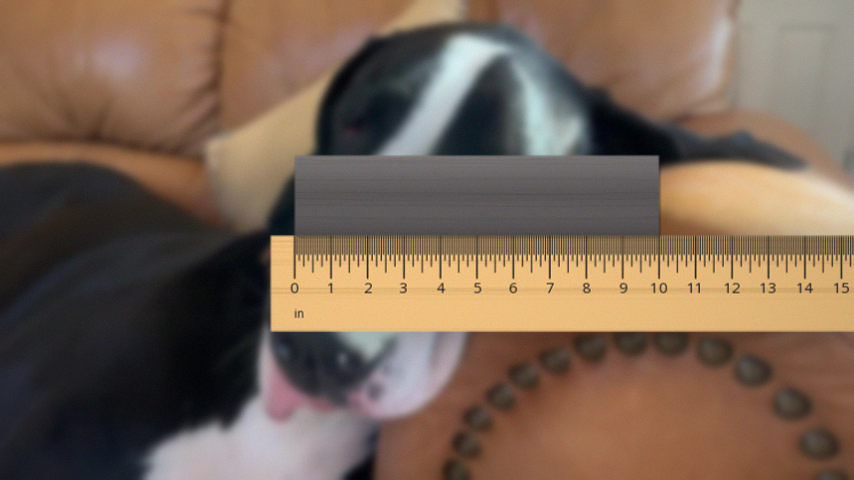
in 10
